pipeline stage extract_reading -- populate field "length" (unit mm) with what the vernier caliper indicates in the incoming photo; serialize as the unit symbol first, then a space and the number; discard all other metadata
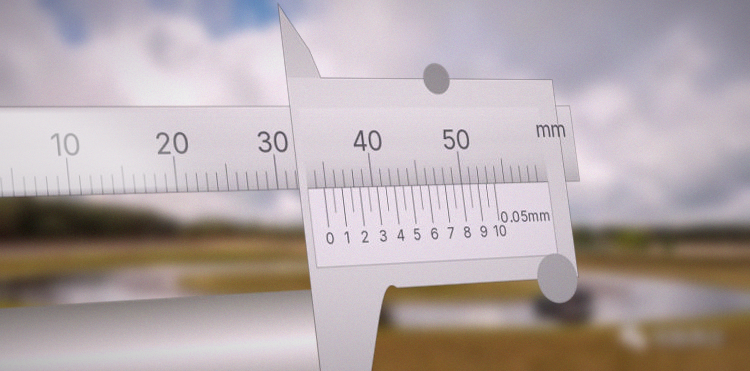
mm 34.8
